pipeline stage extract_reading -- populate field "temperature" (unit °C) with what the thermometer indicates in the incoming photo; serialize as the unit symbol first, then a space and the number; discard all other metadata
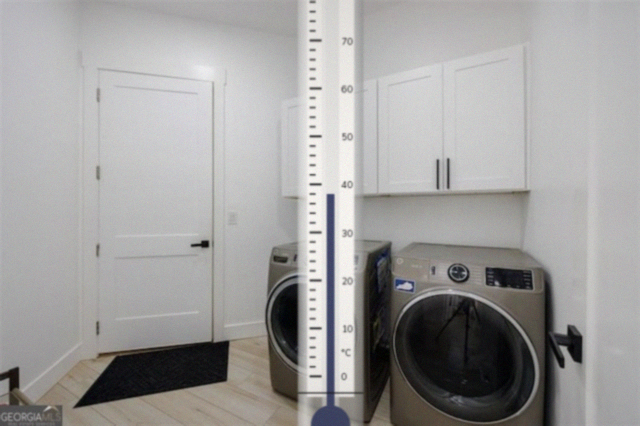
°C 38
